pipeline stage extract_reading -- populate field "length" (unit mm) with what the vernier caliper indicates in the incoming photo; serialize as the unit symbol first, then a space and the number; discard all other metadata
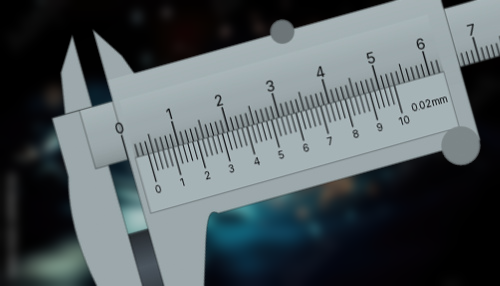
mm 4.0
